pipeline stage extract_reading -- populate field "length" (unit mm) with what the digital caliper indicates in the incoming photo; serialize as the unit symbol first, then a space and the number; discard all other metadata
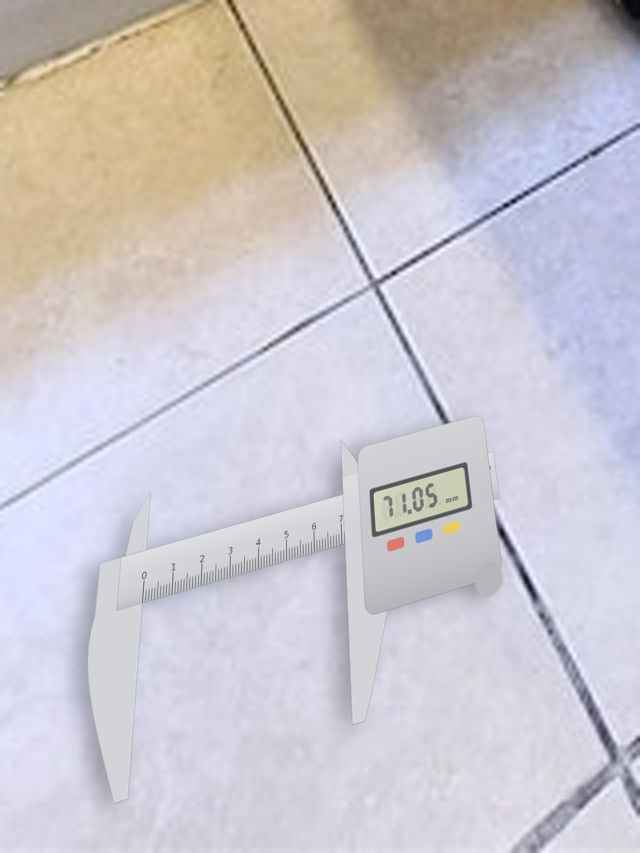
mm 71.05
